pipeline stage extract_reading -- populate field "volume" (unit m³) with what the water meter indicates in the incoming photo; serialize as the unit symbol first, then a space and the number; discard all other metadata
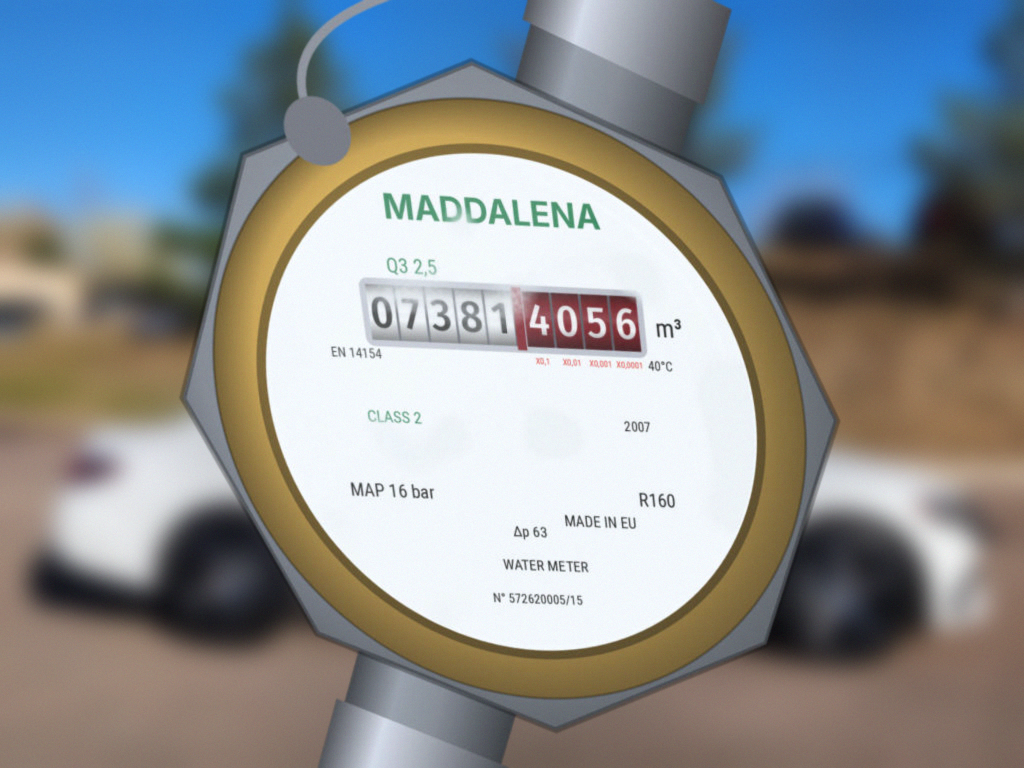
m³ 7381.4056
